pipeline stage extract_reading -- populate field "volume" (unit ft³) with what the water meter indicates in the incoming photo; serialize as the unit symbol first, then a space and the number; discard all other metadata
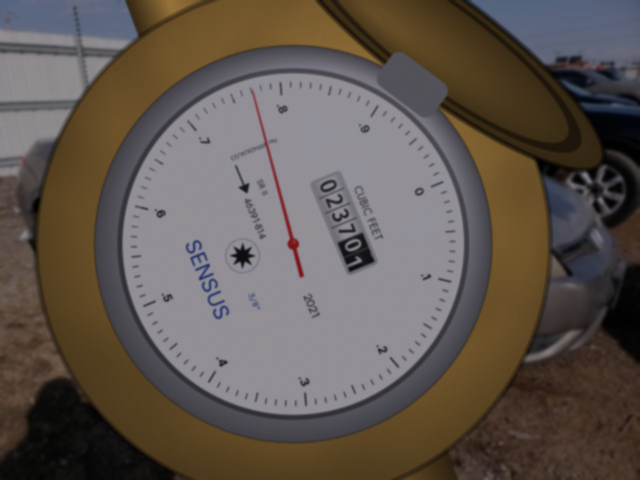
ft³ 23700.77
